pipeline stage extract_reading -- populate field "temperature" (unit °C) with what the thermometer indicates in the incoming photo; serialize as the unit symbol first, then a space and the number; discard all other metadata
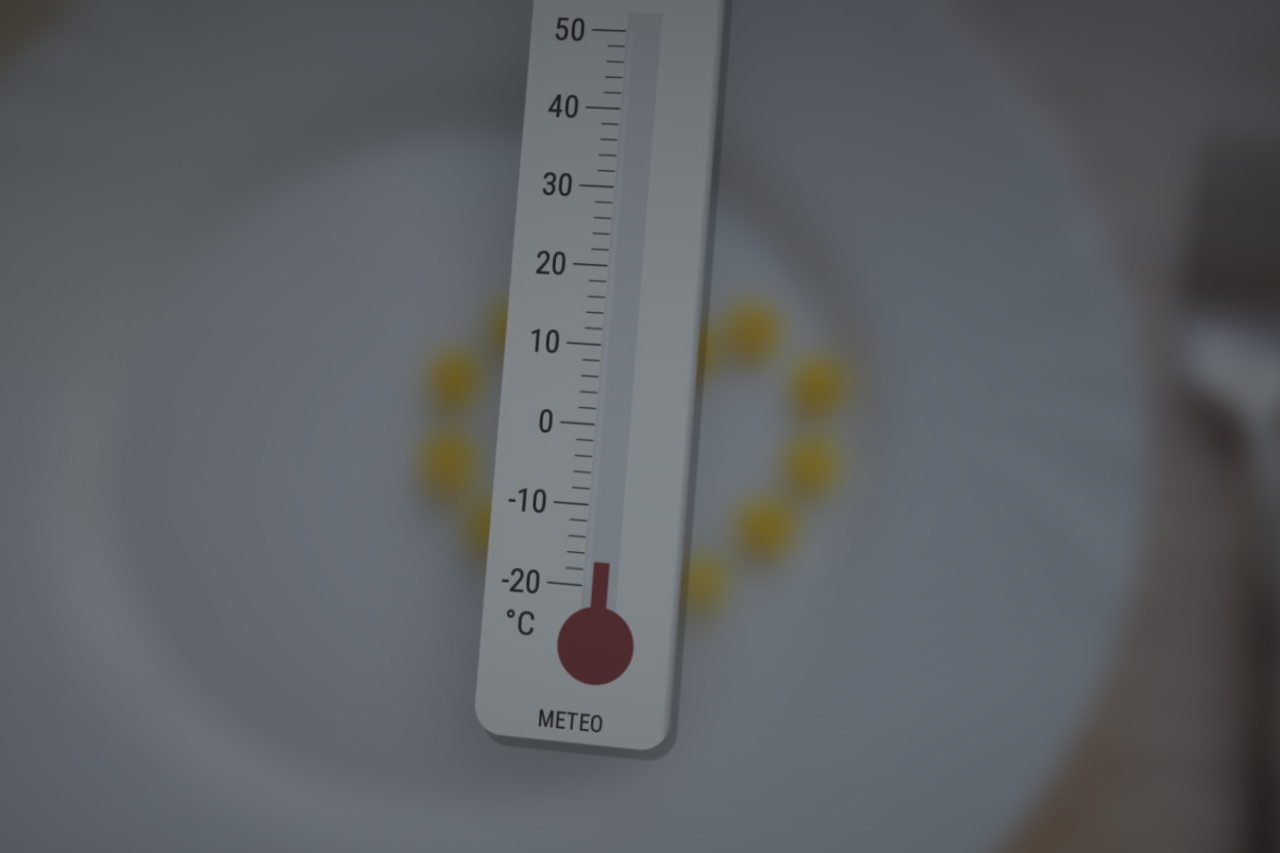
°C -17
